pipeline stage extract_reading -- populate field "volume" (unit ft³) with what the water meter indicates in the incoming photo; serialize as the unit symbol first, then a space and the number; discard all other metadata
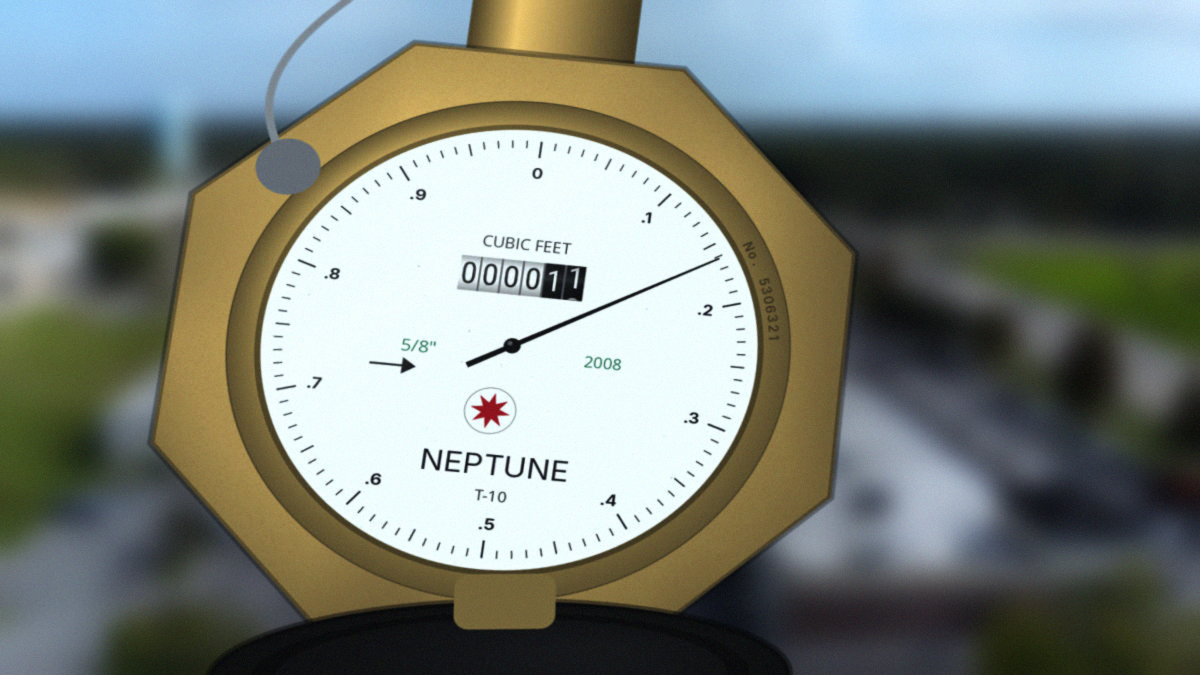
ft³ 11.16
